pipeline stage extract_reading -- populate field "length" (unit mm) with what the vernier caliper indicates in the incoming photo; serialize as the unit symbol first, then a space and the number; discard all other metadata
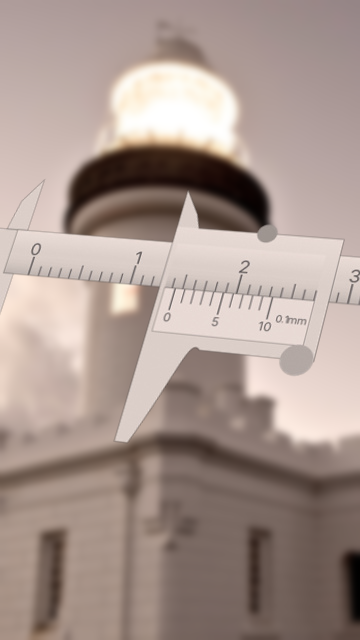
mm 14.3
